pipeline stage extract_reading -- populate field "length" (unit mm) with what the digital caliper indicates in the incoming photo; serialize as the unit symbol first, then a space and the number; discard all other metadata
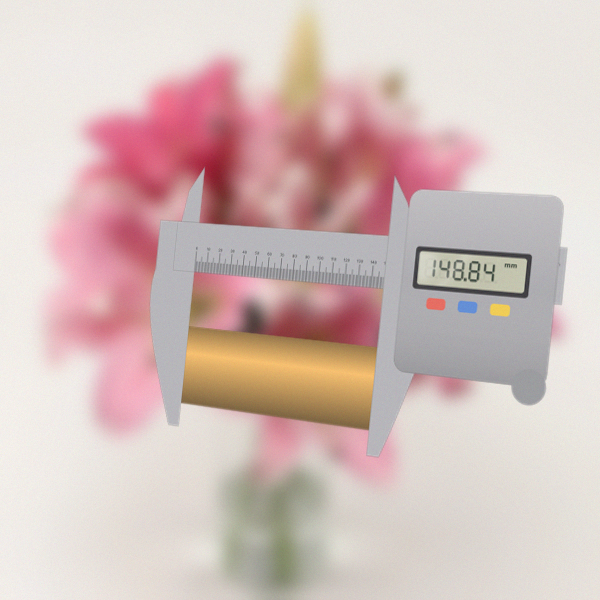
mm 148.84
